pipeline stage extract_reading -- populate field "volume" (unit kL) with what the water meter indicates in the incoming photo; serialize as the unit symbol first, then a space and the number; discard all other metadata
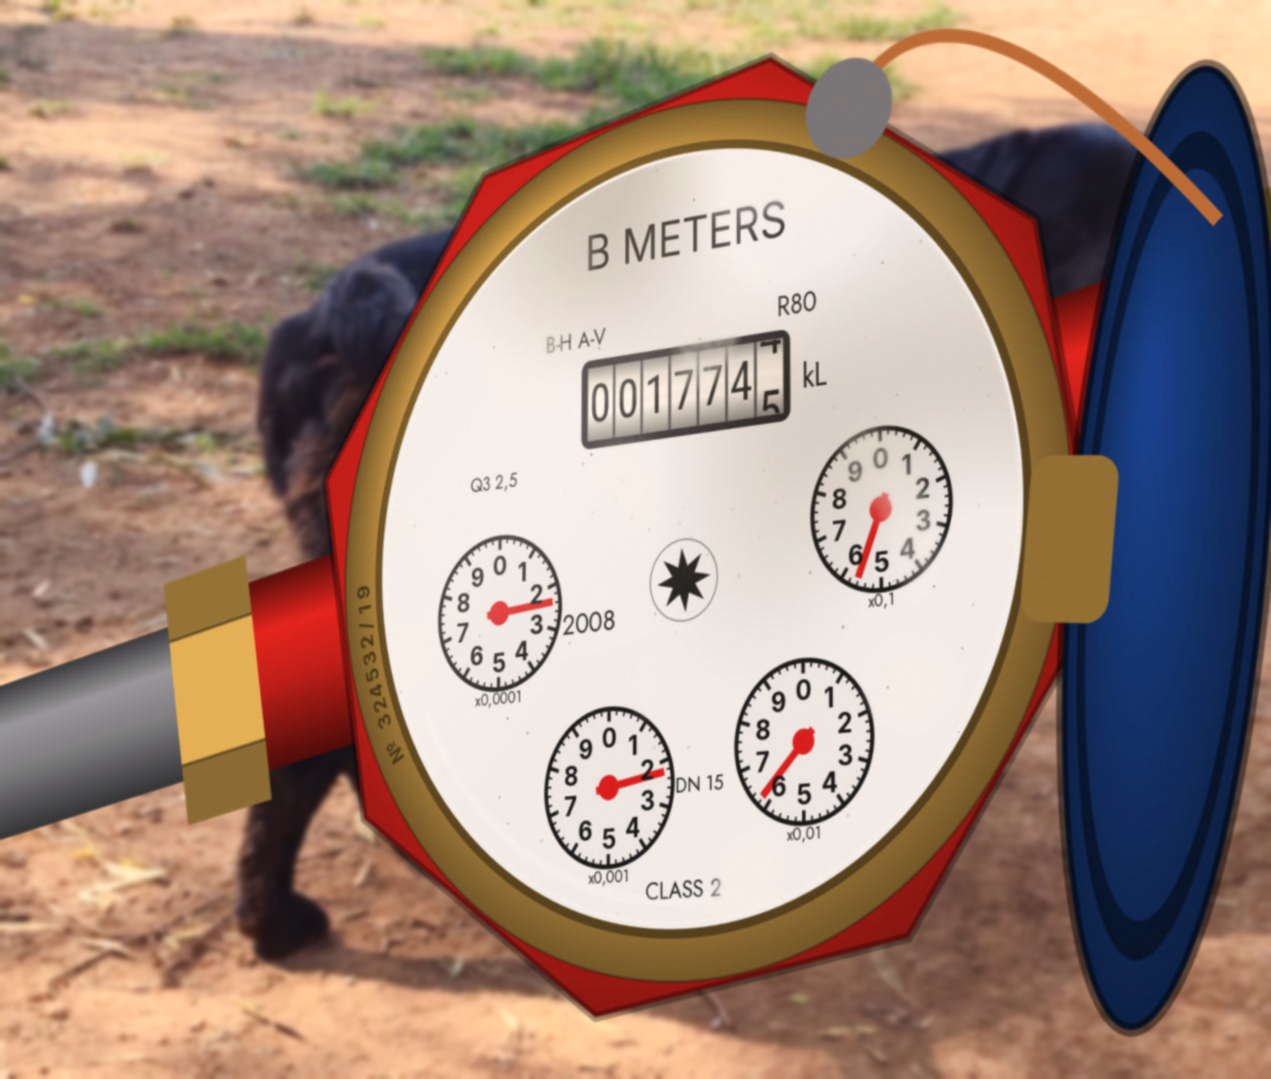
kL 17744.5622
